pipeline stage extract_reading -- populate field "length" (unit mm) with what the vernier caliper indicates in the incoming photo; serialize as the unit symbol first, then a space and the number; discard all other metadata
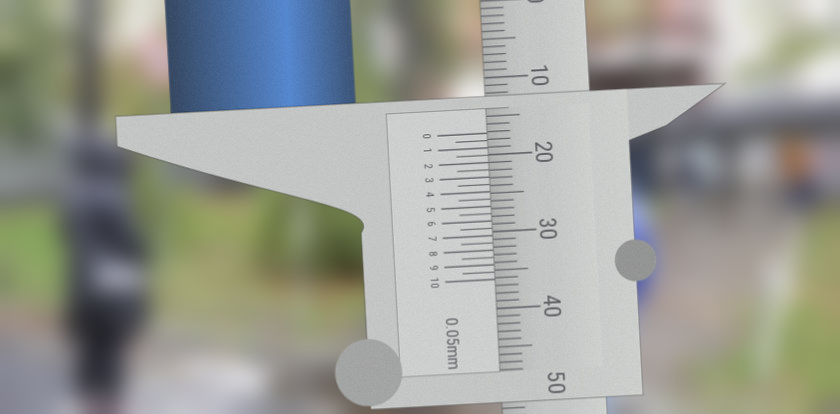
mm 17.2
